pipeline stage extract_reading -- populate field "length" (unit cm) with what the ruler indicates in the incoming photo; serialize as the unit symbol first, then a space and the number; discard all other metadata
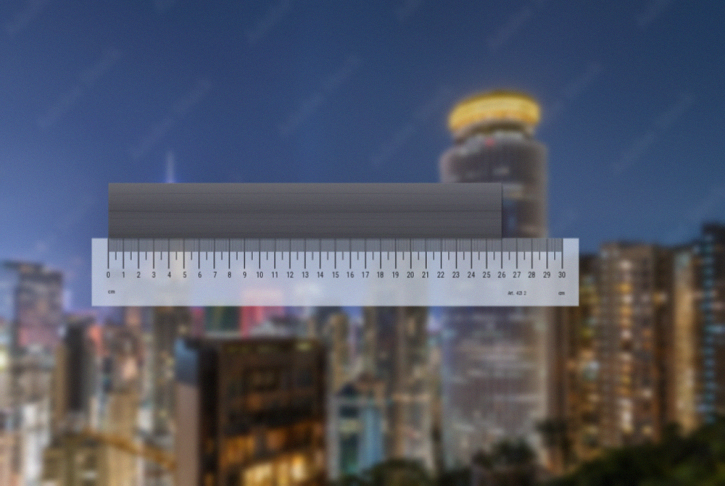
cm 26
